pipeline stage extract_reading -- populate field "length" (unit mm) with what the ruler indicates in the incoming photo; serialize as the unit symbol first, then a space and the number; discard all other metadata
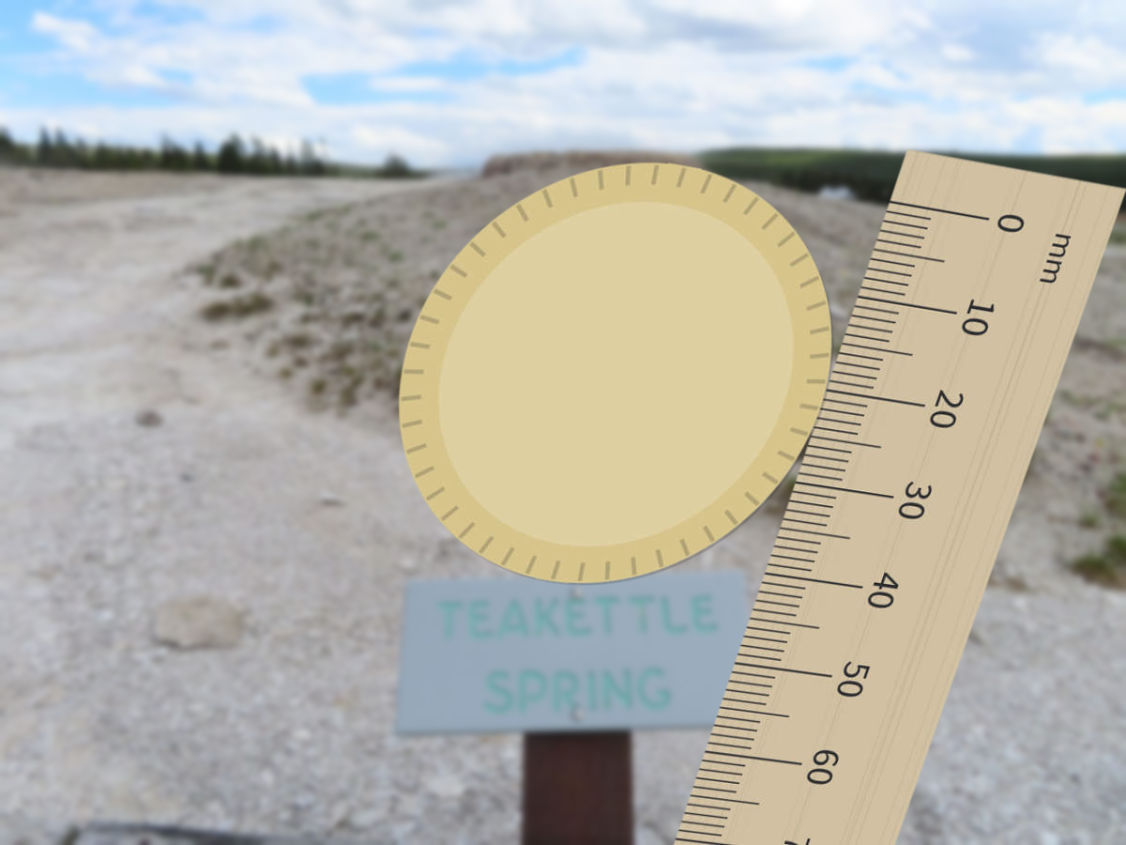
mm 44
